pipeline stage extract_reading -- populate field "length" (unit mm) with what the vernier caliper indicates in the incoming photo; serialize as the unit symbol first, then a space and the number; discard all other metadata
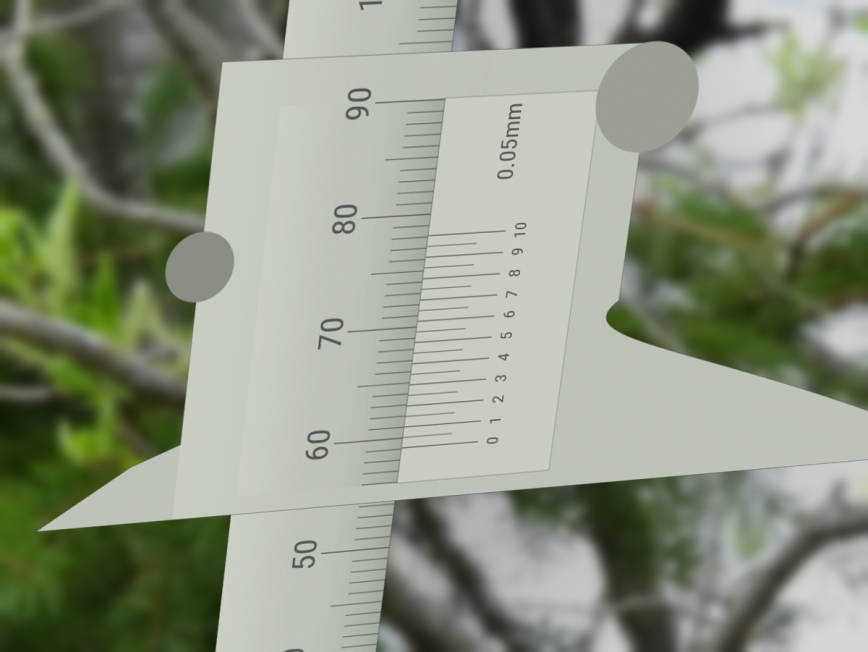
mm 59.1
